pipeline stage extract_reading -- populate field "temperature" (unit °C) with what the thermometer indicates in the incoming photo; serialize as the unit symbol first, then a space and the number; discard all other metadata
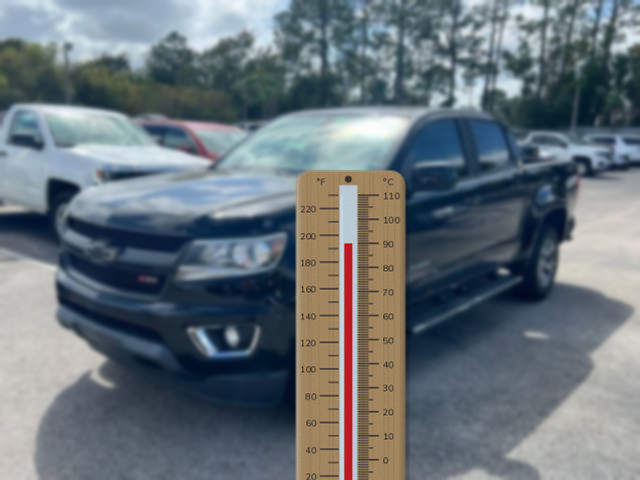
°C 90
